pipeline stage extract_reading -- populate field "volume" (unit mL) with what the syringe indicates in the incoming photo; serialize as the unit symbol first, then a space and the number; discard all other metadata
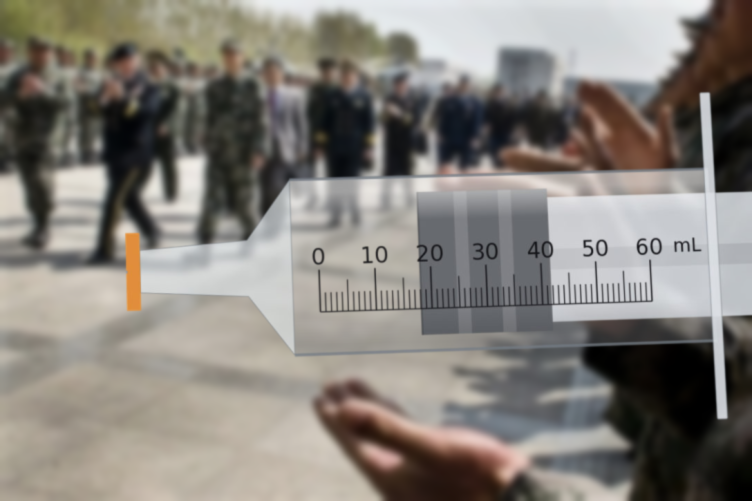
mL 18
